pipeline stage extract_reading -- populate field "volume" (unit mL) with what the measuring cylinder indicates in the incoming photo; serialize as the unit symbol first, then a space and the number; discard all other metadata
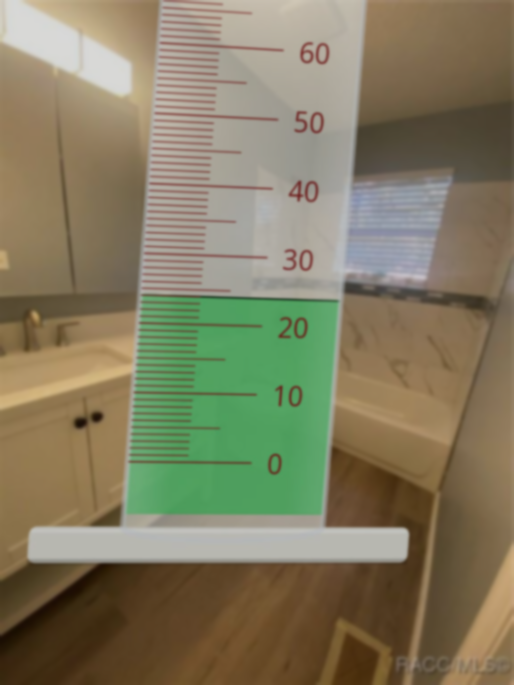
mL 24
